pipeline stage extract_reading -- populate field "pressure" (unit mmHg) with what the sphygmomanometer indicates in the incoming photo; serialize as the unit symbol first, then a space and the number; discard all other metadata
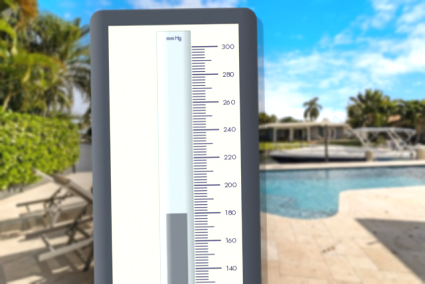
mmHg 180
